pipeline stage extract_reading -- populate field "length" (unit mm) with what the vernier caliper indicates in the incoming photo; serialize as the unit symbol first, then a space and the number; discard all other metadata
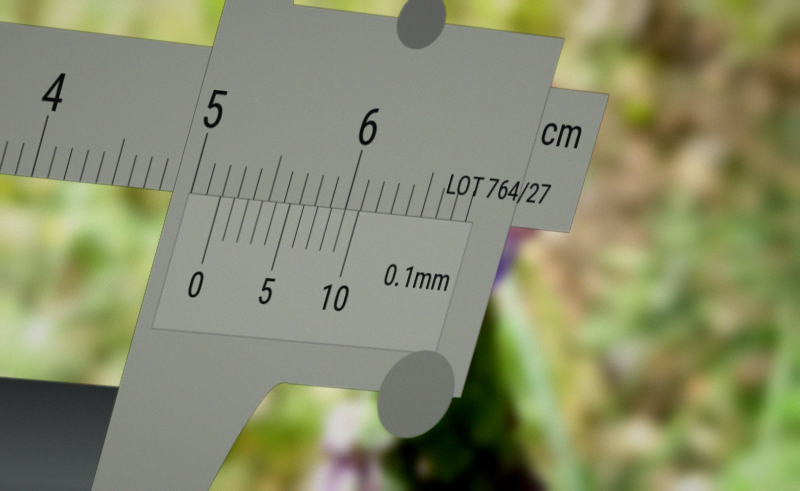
mm 51.9
